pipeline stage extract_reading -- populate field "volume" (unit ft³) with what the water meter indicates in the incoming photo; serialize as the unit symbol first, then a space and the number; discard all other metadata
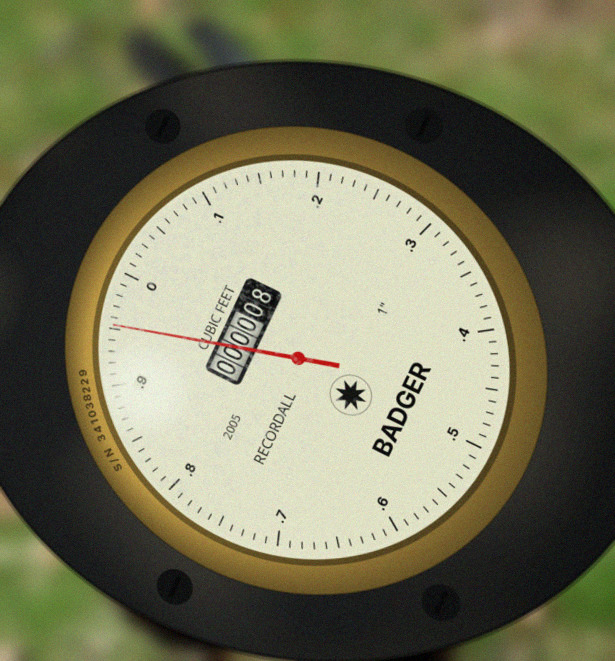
ft³ 7.95
